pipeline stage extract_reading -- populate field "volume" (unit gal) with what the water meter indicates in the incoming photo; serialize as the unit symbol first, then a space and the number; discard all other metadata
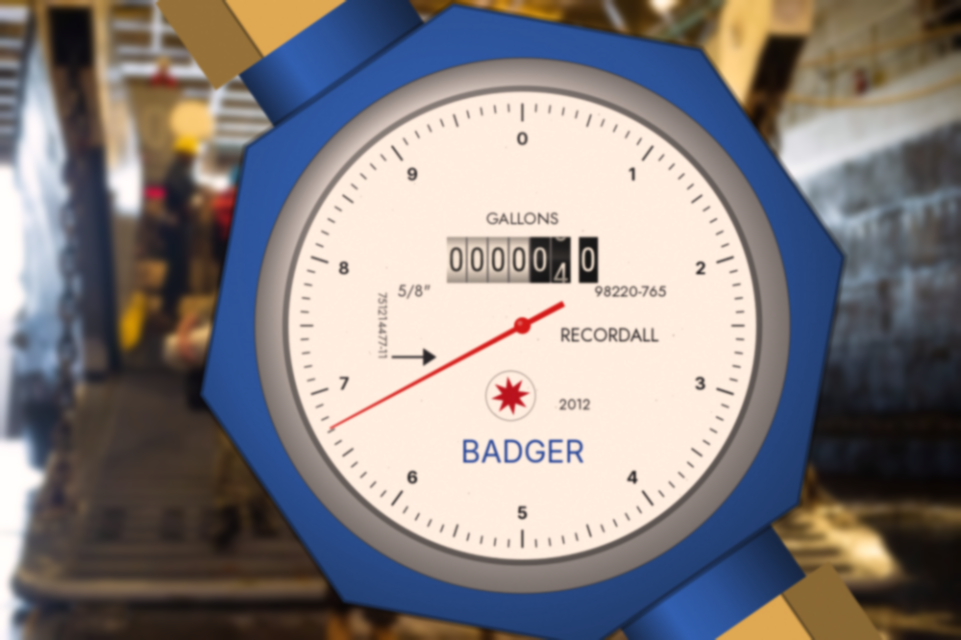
gal 36.7
